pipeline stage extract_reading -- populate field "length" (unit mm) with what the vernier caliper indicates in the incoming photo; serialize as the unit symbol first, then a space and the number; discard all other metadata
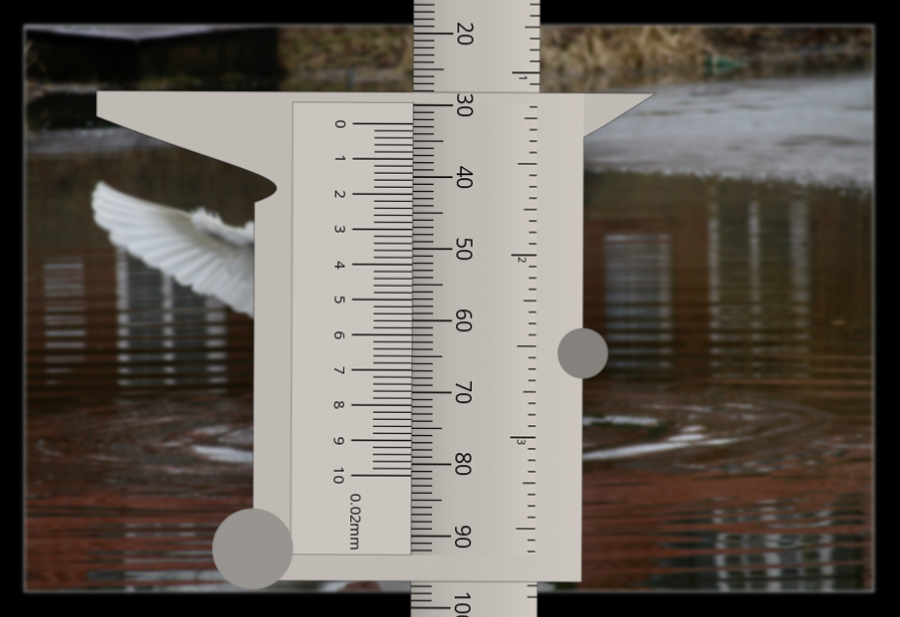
mm 32.6
